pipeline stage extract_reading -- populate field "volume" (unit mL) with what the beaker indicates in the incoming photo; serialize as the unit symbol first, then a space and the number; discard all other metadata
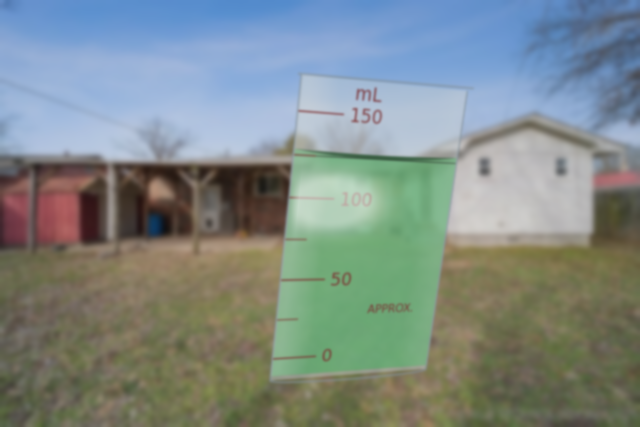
mL 125
